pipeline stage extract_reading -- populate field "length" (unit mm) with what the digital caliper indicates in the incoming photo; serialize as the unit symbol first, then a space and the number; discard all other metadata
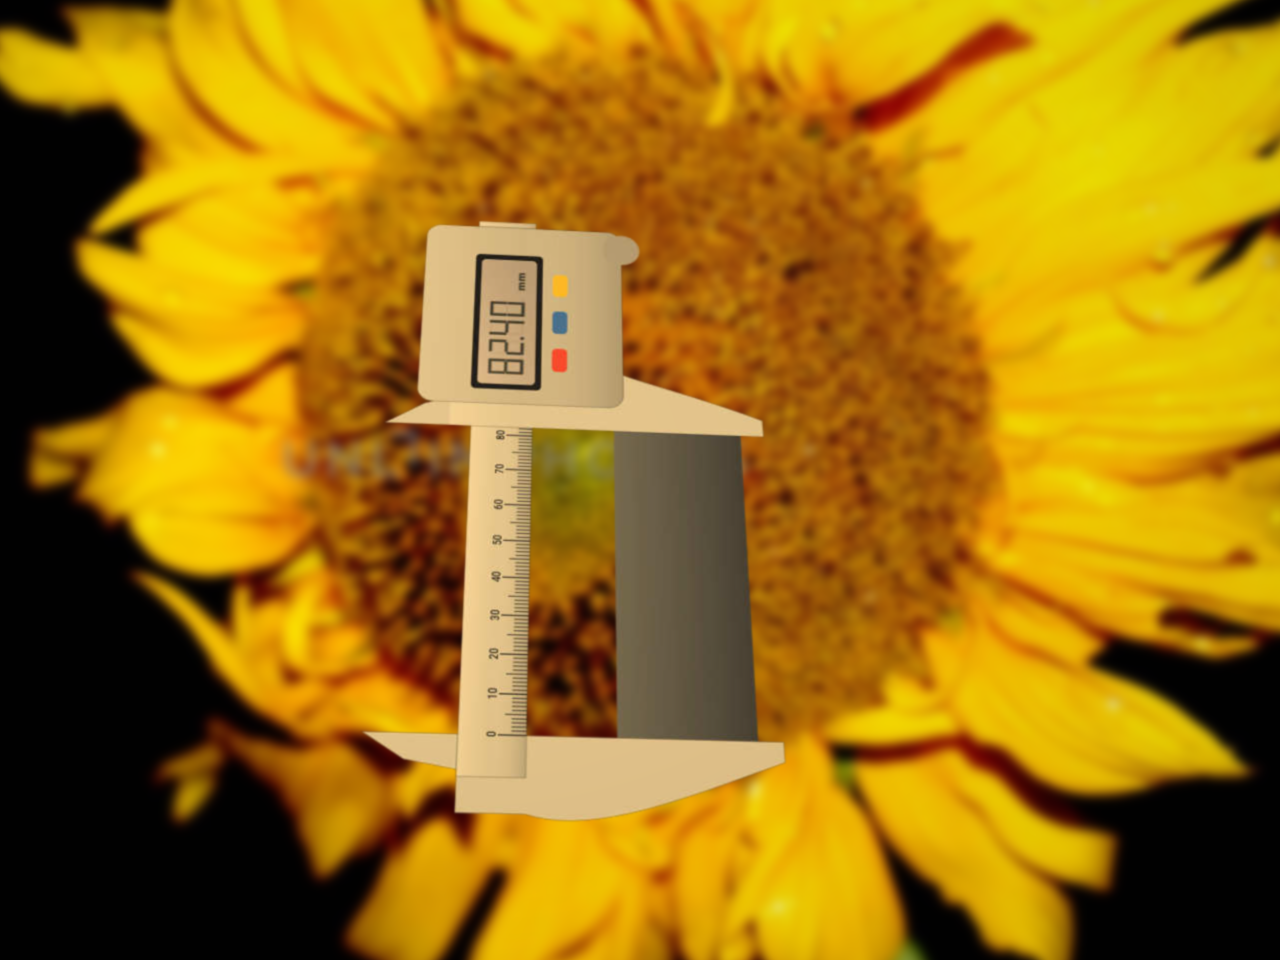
mm 82.40
